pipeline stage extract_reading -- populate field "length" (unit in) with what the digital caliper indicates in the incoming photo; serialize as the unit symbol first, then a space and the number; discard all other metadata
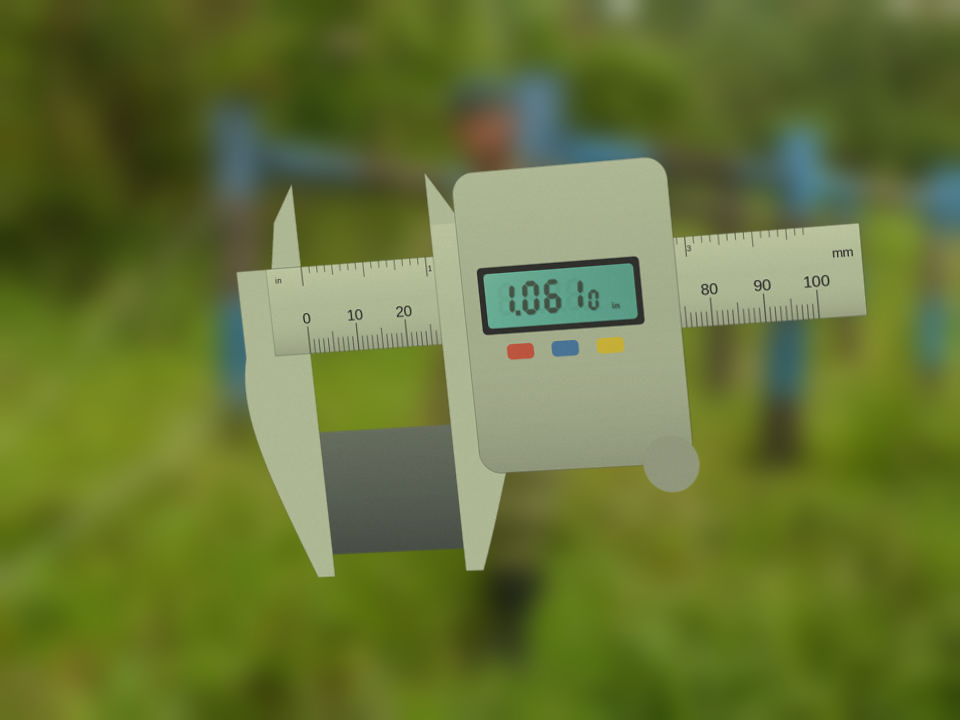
in 1.0610
